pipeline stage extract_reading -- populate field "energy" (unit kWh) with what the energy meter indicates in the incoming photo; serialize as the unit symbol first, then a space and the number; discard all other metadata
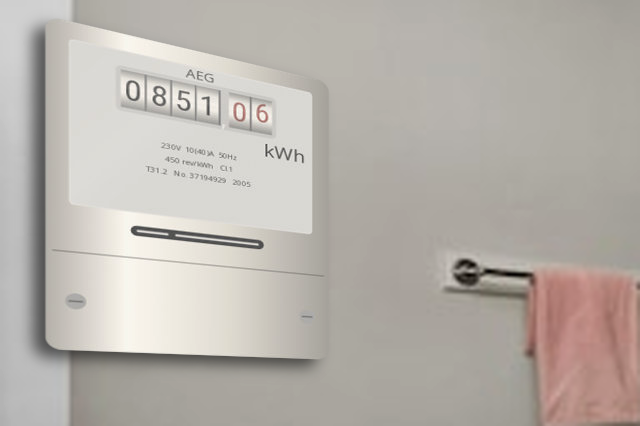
kWh 851.06
